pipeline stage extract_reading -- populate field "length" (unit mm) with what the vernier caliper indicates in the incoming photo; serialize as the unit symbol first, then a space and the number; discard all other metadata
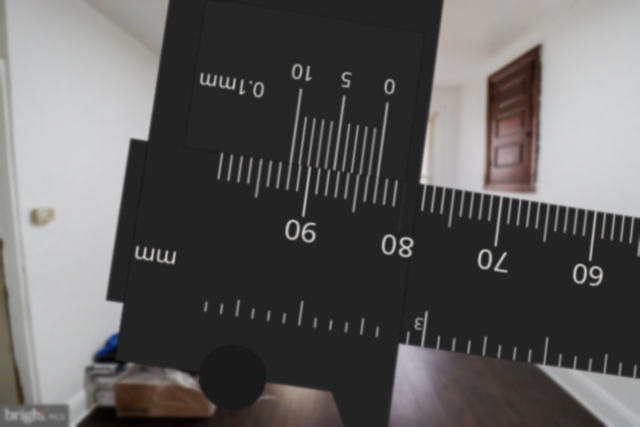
mm 83.0
